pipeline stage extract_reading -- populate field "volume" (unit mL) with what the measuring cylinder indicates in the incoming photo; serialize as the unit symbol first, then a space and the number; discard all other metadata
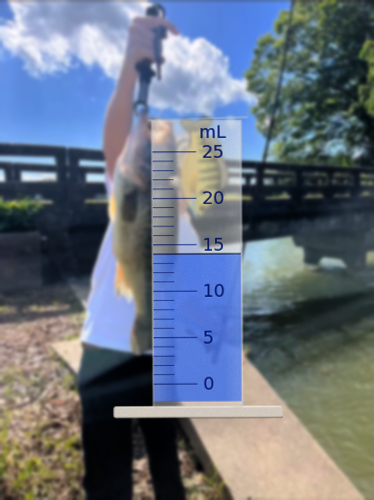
mL 14
